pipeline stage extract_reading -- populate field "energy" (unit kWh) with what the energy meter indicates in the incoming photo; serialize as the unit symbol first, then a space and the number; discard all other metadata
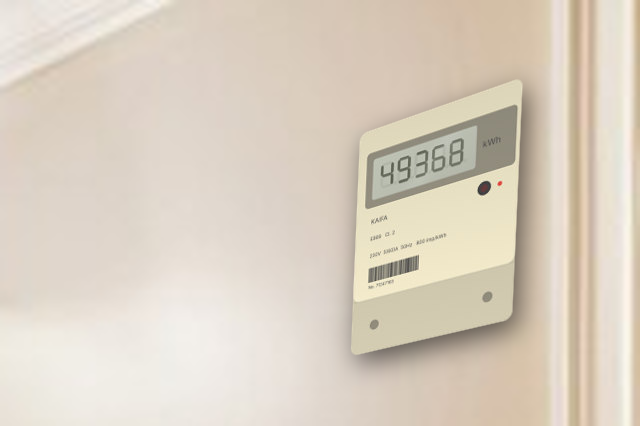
kWh 49368
